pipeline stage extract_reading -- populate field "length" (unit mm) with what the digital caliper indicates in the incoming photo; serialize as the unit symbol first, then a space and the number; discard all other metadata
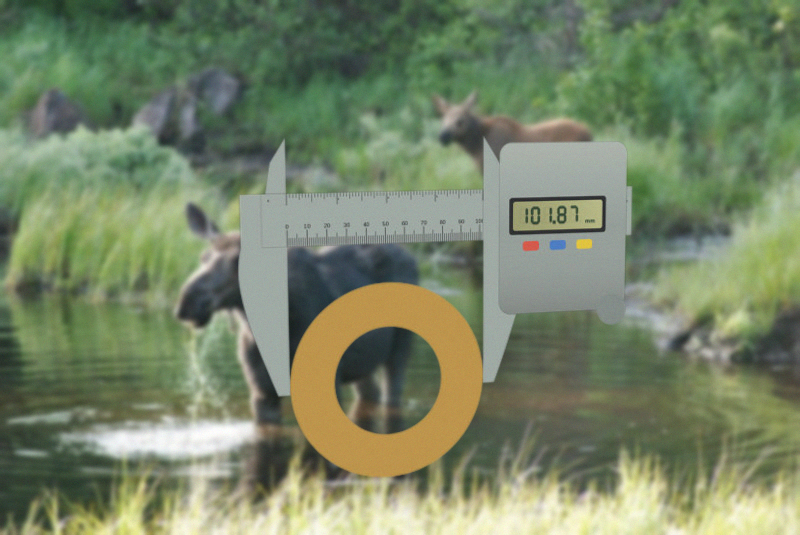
mm 101.87
